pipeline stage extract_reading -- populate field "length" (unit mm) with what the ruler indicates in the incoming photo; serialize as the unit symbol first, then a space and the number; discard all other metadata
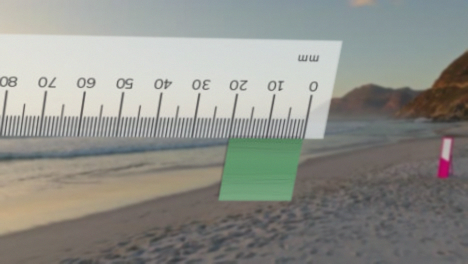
mm 20
